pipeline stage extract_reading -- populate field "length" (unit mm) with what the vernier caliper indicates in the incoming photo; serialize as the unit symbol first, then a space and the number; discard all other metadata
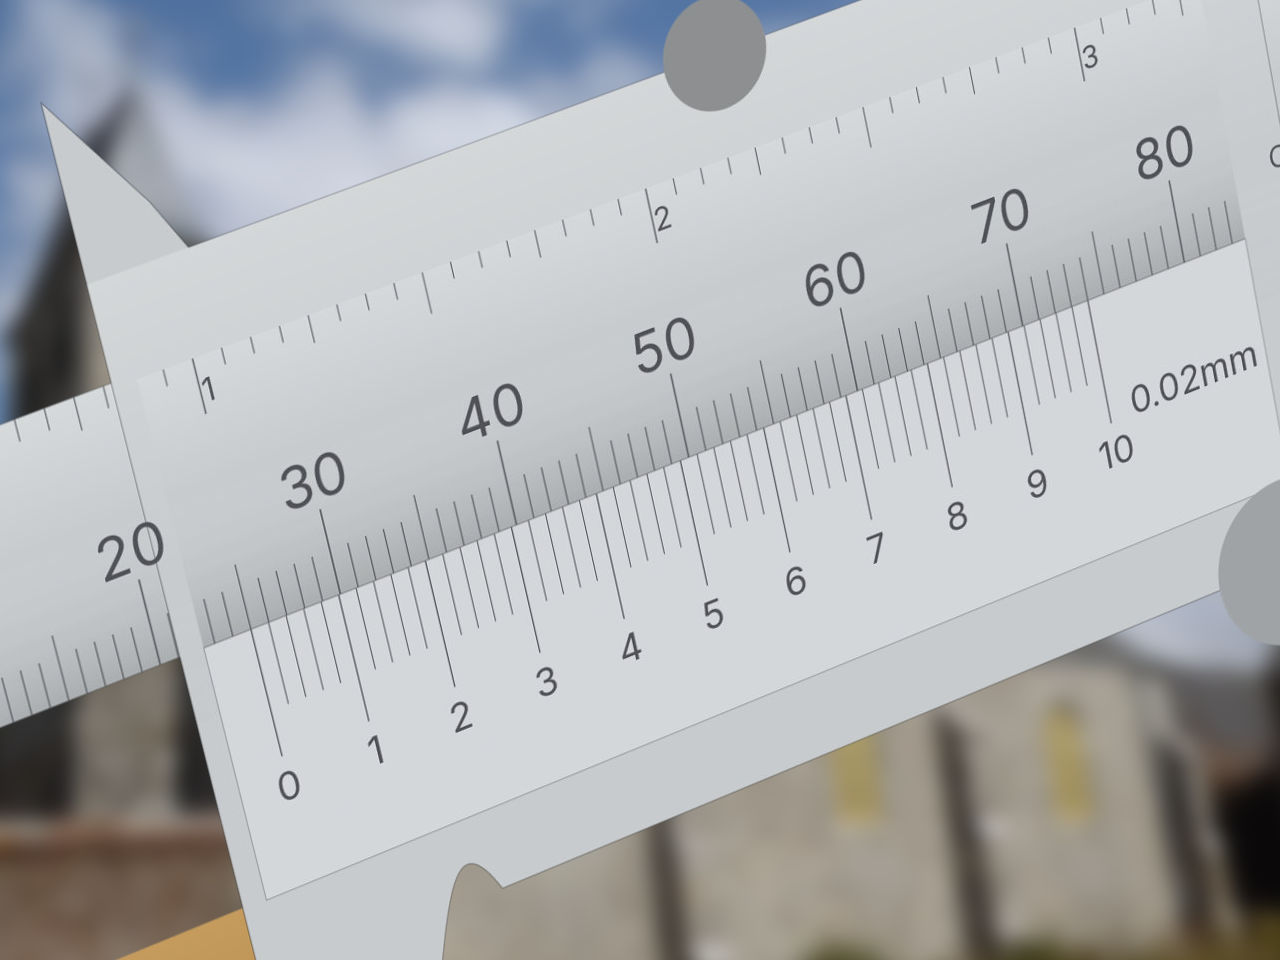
mm 25.0
